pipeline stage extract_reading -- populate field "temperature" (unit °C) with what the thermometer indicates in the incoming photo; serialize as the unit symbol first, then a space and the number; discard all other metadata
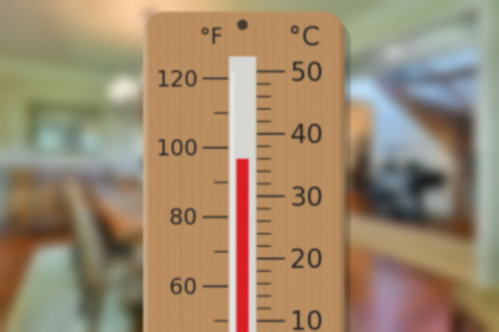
°C 36
